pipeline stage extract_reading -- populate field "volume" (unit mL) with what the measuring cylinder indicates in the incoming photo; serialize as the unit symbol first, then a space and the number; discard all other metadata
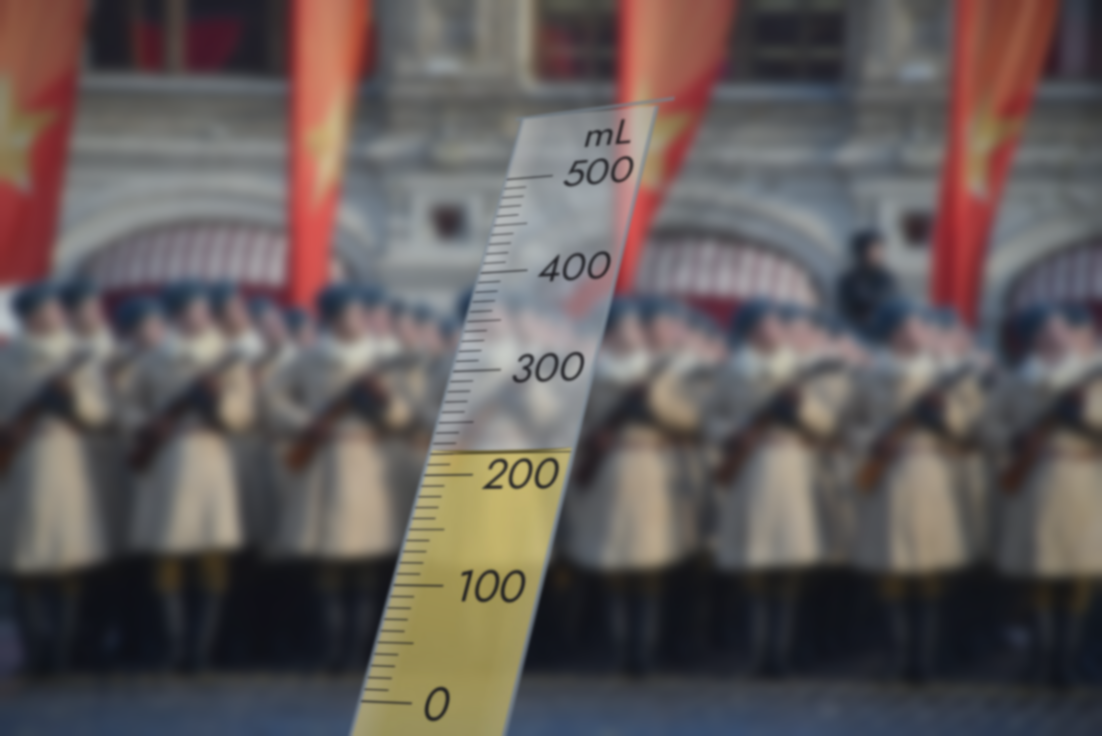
mL 220
